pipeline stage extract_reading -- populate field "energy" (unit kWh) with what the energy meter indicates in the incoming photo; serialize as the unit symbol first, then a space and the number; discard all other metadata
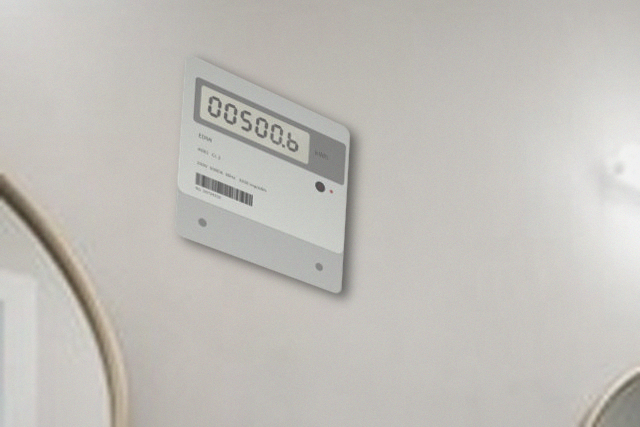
kWh 500.6
